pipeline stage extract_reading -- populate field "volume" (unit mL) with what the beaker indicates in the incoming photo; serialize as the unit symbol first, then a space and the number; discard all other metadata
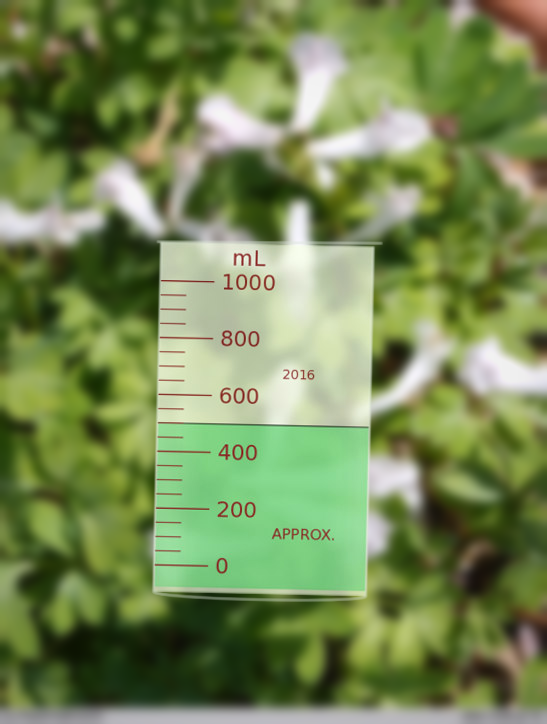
mL 500
